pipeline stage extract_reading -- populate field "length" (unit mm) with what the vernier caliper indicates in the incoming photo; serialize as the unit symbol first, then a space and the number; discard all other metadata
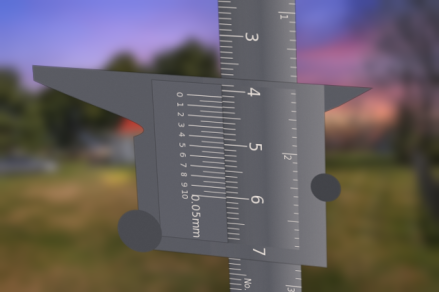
mm 41.2
